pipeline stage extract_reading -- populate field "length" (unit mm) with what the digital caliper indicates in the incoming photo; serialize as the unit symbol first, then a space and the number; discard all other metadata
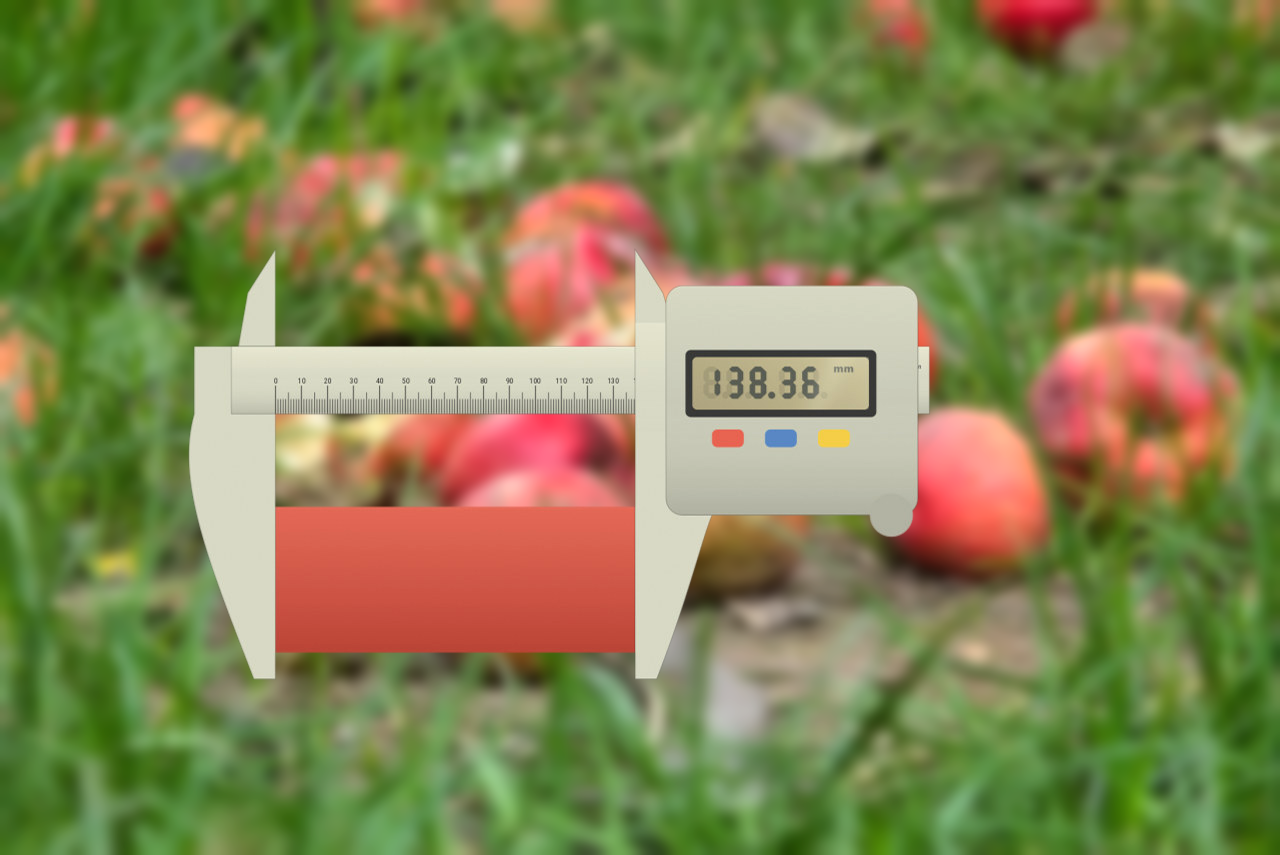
mm 138.36
